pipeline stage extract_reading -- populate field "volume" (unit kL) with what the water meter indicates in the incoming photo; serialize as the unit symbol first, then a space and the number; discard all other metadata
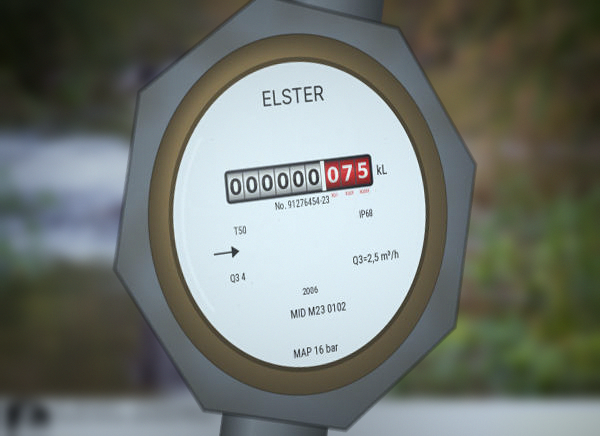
kL 0.075
